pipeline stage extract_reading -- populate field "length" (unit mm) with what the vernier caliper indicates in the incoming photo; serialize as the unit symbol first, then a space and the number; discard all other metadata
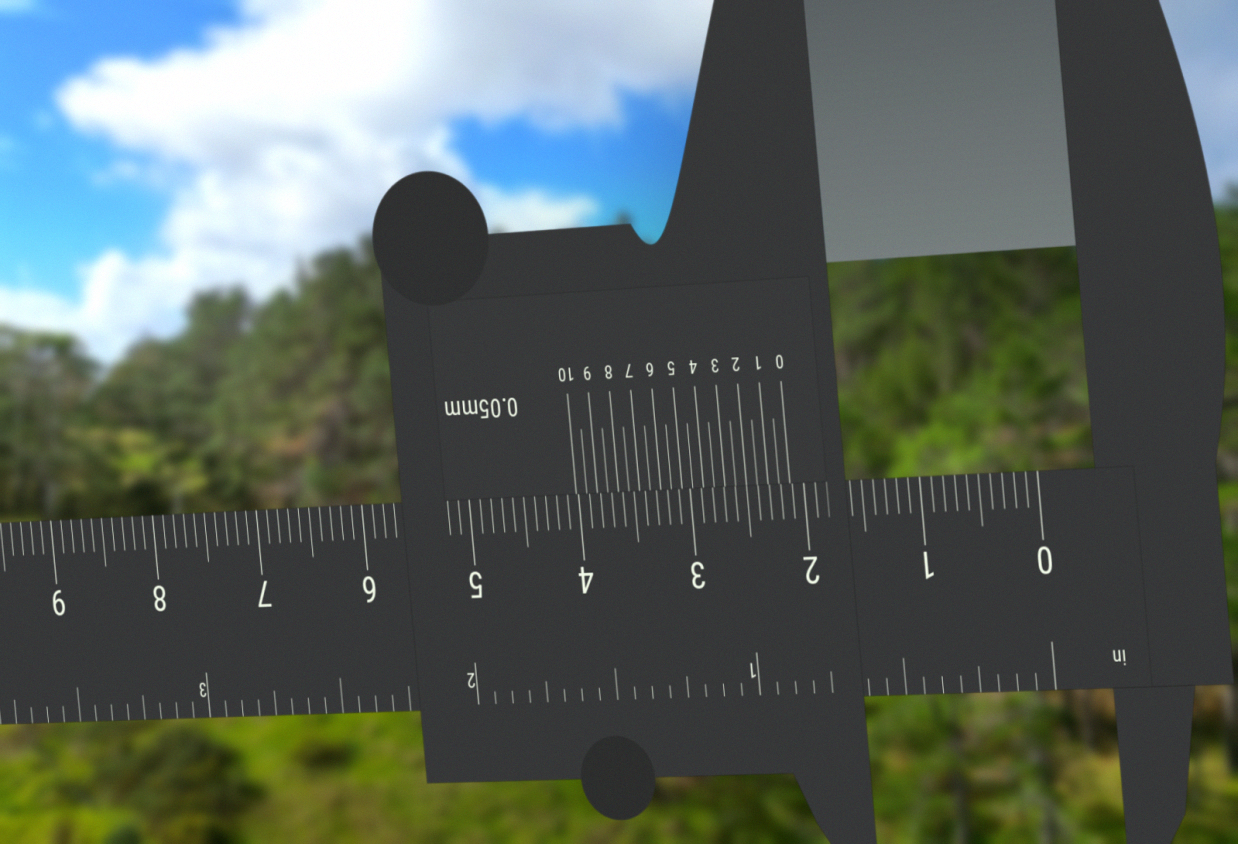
mm 21.2
